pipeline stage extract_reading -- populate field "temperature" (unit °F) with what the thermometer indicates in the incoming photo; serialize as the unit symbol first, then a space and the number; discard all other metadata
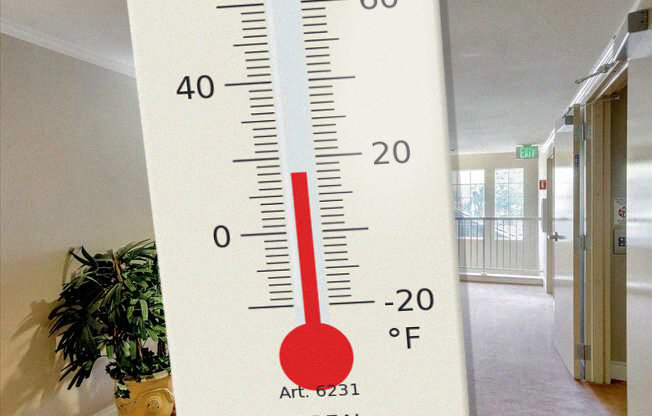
°F 16
